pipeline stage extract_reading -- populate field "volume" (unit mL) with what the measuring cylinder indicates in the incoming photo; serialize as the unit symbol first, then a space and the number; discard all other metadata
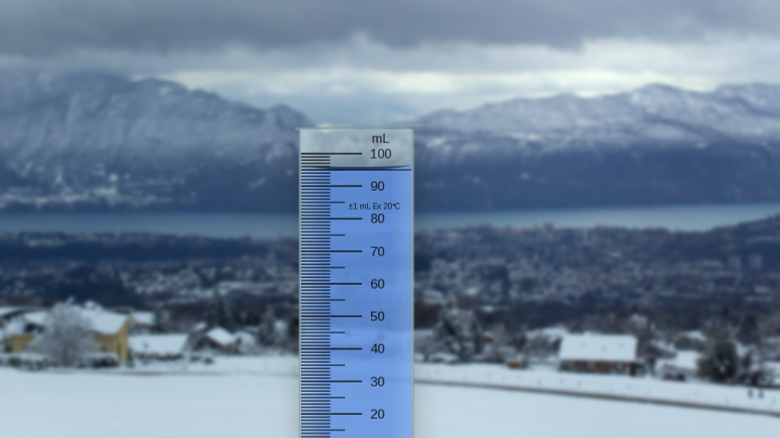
mL 95
